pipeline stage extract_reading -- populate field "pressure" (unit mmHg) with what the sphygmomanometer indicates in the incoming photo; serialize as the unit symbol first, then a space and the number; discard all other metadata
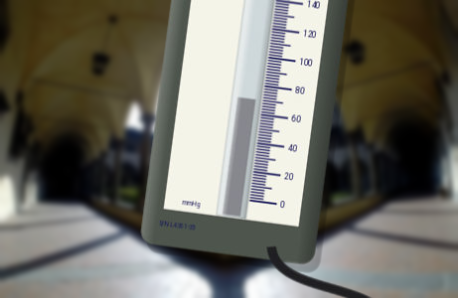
mmHg 70
